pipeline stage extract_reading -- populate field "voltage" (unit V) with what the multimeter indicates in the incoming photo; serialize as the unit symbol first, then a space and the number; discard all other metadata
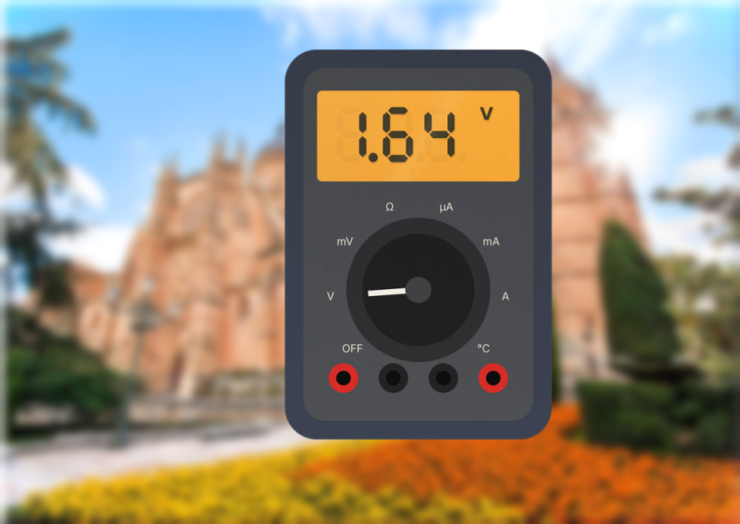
V 1.64
